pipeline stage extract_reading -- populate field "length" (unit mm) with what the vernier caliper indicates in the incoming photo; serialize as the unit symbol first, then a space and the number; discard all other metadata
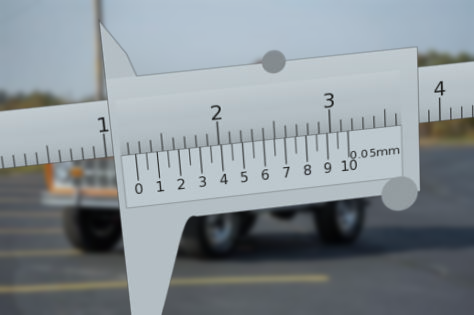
mm 12.6
